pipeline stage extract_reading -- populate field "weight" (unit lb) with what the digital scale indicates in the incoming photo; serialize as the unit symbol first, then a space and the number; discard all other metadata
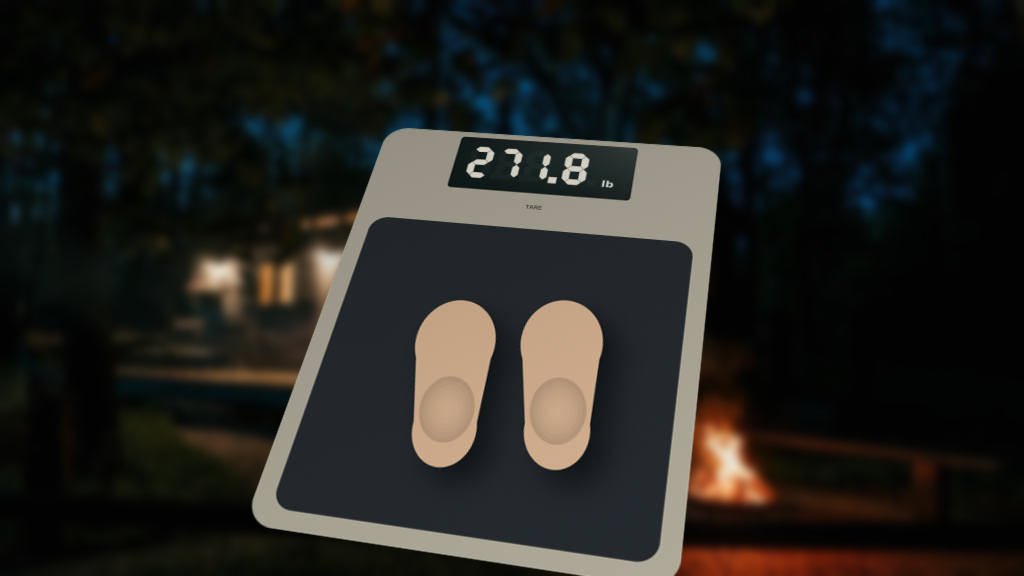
lb 271.8
